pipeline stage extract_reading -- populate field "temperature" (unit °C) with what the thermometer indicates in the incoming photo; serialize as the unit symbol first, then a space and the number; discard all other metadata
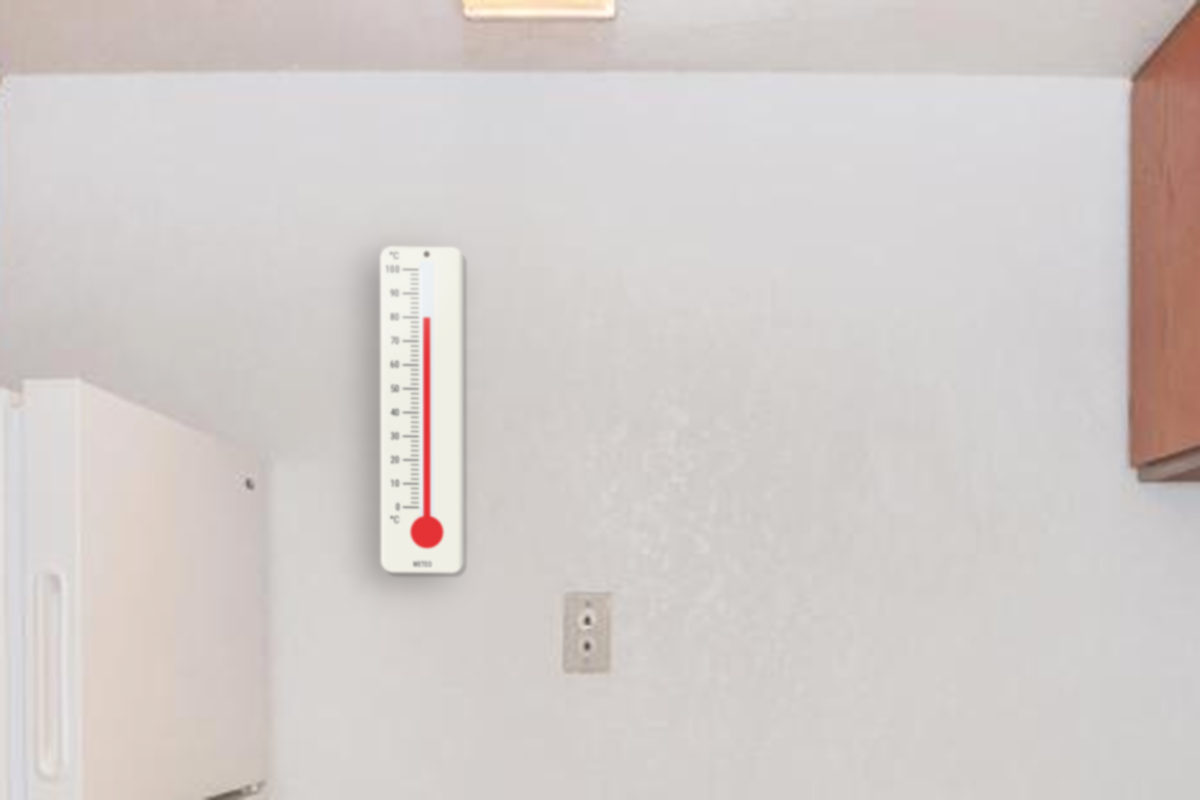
°C 80
